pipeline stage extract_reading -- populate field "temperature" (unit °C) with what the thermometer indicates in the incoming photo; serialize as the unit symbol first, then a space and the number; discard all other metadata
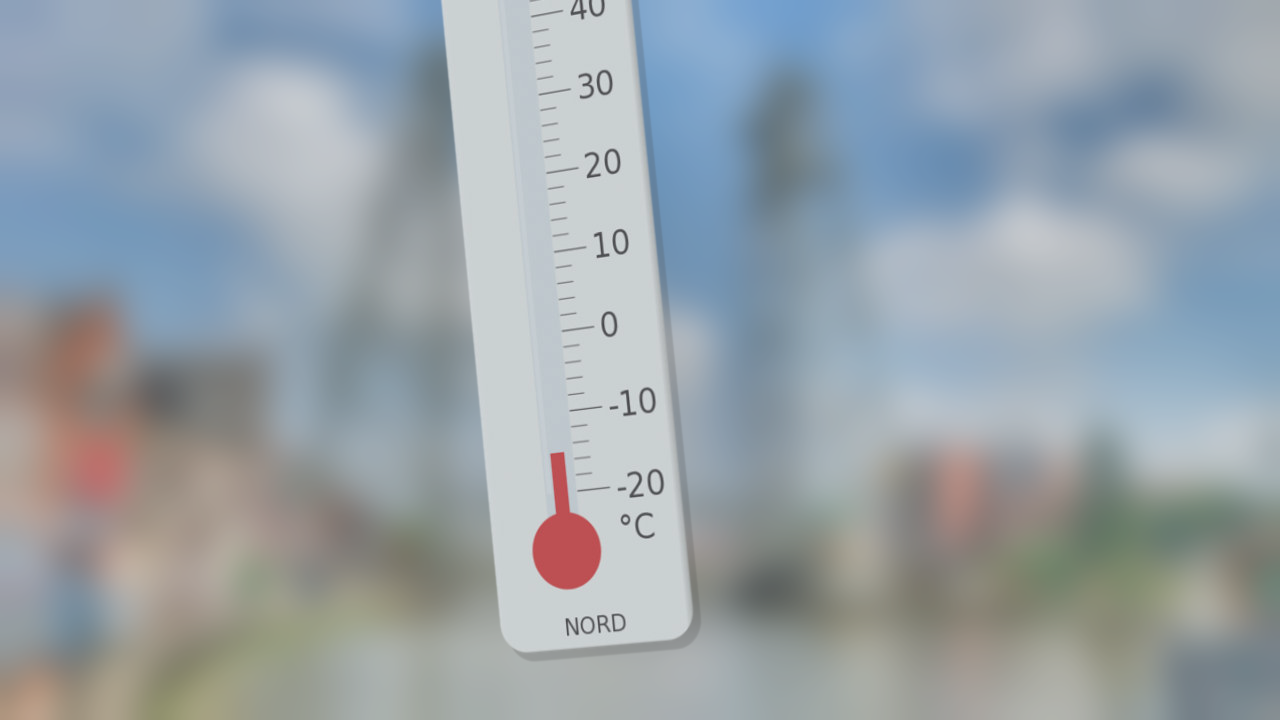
°C -15
